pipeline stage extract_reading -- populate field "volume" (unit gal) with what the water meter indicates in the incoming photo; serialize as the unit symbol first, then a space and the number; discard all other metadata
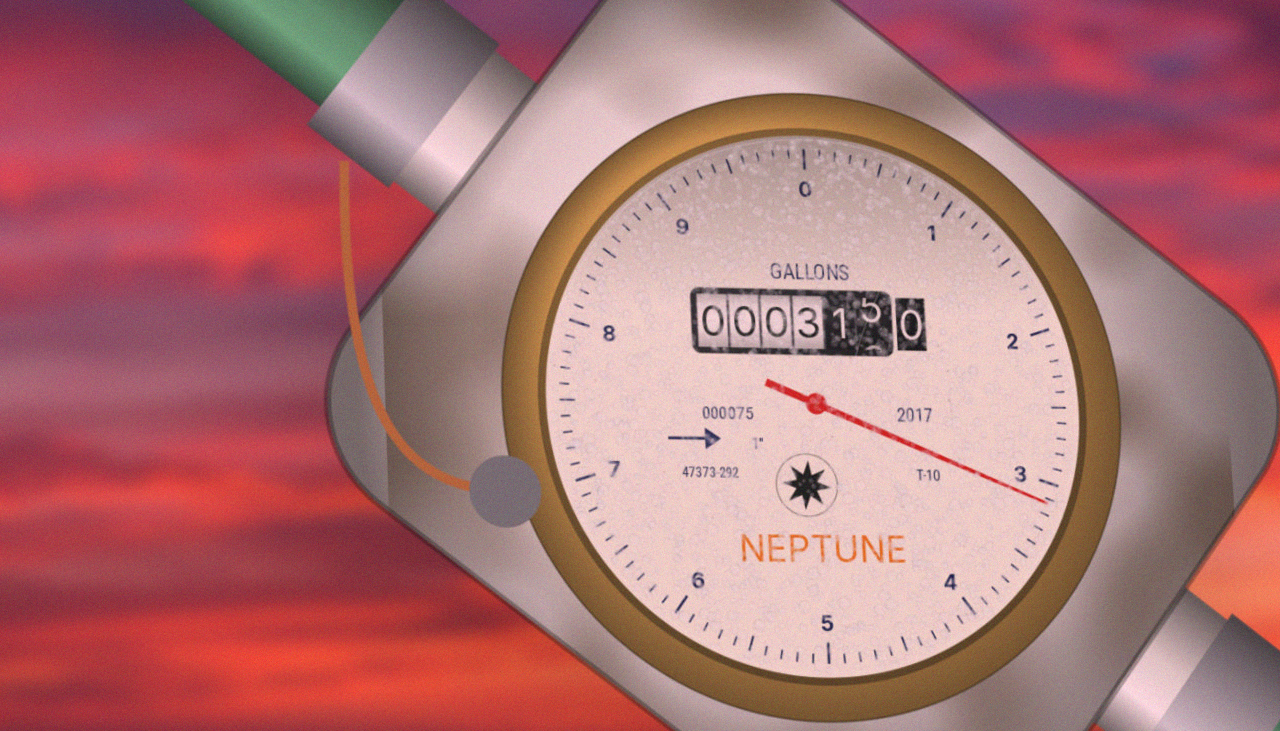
gal 3153.1
